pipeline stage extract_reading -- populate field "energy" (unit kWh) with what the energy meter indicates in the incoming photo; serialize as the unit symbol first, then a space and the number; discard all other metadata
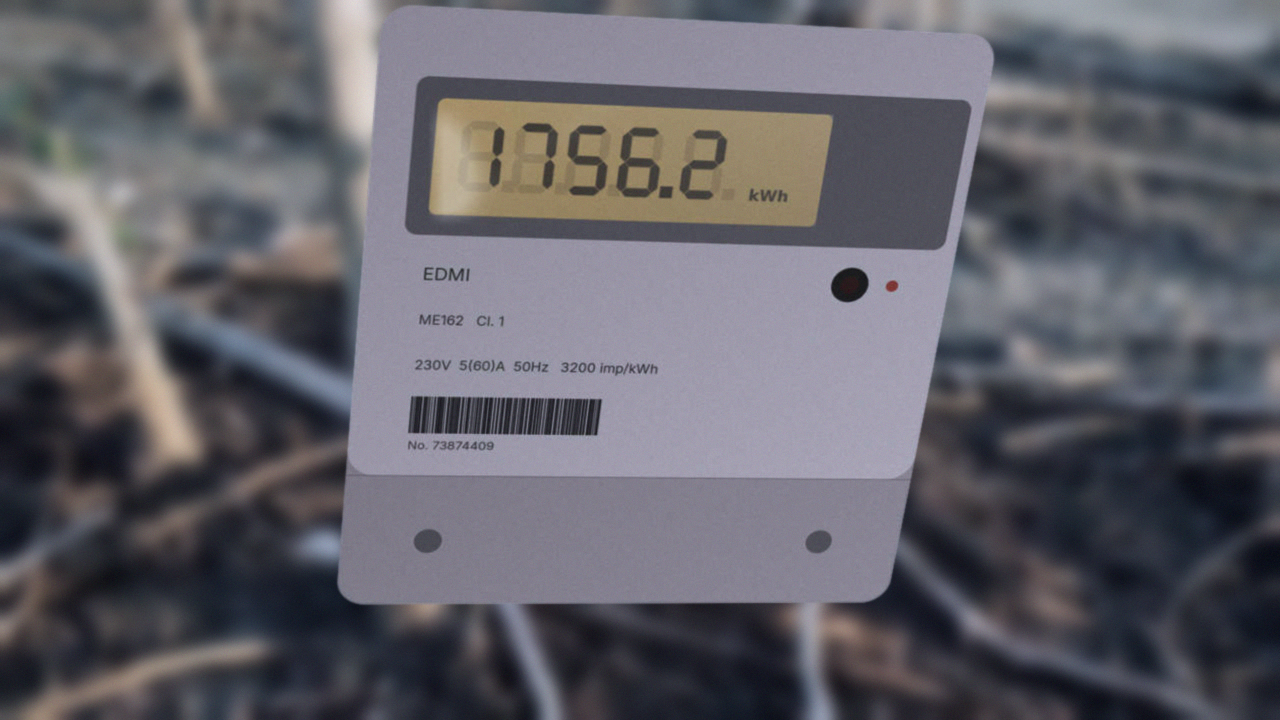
kWh 1756.2
